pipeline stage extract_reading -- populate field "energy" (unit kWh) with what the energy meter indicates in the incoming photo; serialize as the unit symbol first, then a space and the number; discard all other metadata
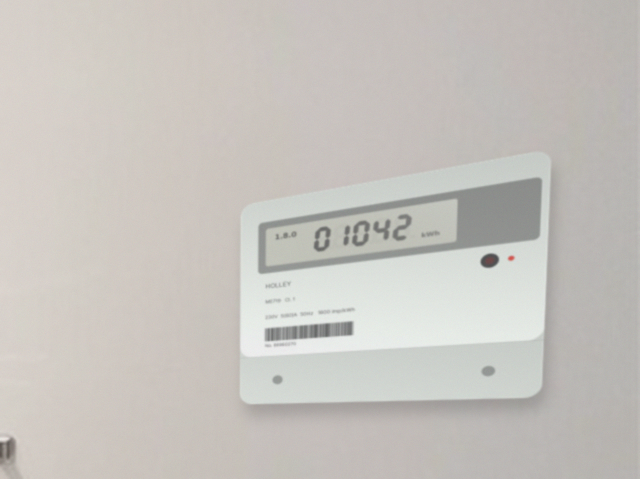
kWh 1042
